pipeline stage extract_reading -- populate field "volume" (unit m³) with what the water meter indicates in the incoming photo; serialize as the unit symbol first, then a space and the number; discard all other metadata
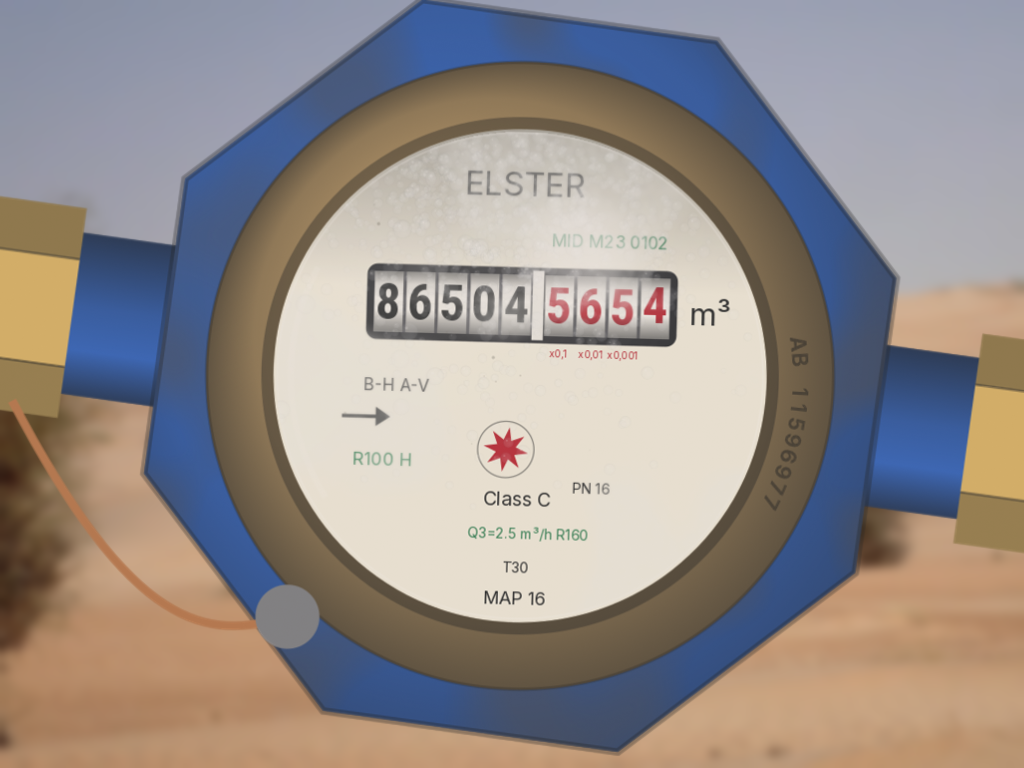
m³ 86504.5654
